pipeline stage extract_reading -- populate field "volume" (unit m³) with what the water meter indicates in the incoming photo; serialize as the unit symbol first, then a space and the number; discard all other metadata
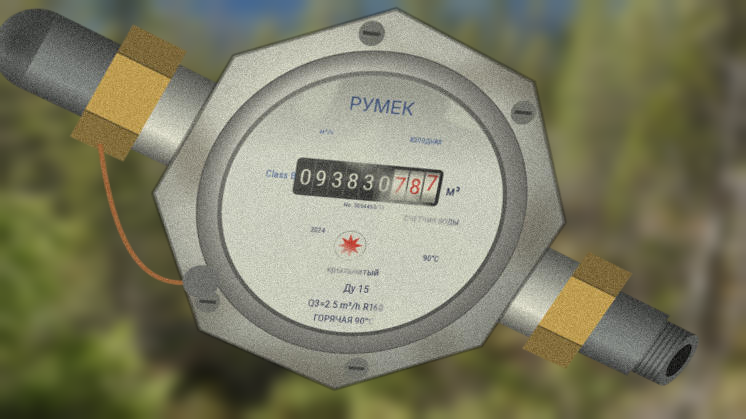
m³ 93830.787
